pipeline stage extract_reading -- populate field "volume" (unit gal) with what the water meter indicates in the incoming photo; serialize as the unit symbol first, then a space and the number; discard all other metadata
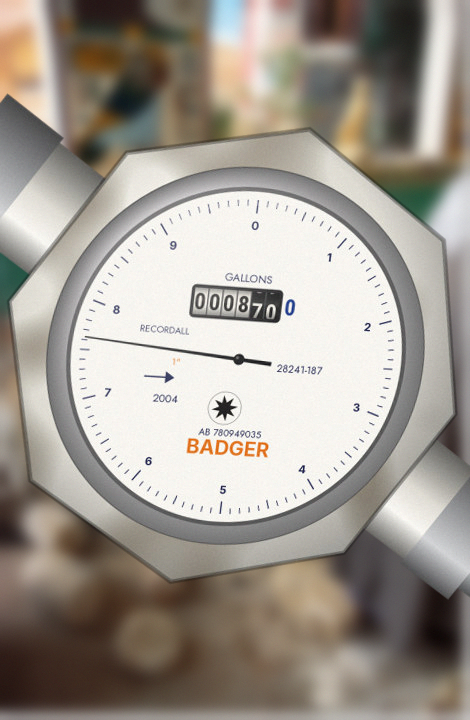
gal 8697.6
